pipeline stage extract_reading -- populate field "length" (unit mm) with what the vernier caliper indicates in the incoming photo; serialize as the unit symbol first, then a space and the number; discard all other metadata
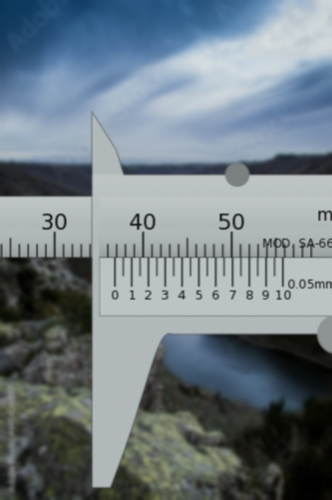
mm 36.8
